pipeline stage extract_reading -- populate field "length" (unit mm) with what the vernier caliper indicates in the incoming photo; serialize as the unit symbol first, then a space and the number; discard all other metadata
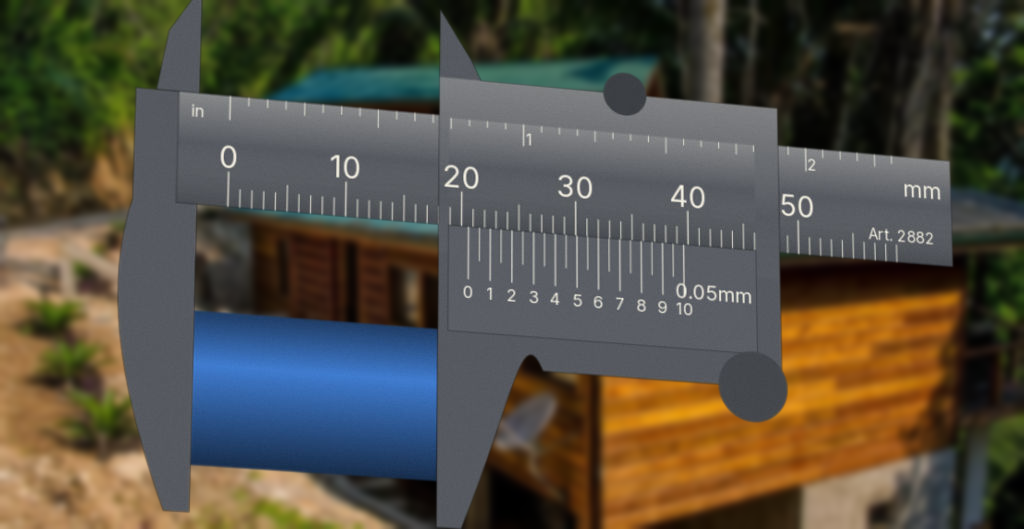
mm 20.6
